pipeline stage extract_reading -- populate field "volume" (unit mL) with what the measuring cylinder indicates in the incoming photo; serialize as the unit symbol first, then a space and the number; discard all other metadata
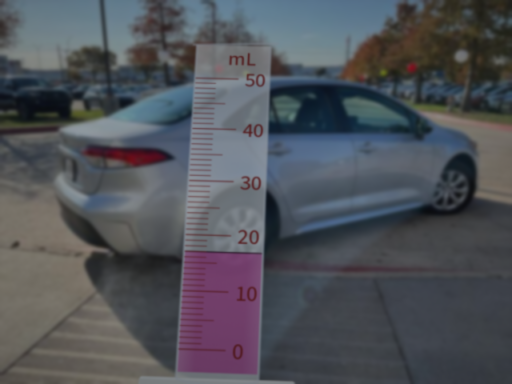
mL 17
